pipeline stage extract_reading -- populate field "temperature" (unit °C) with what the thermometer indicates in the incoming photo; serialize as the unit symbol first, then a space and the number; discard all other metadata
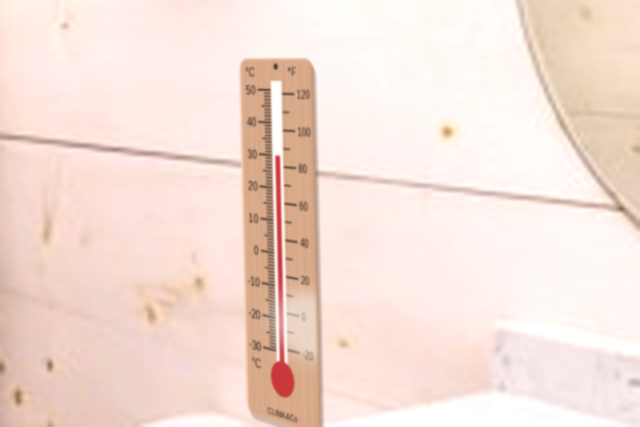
°C 30
